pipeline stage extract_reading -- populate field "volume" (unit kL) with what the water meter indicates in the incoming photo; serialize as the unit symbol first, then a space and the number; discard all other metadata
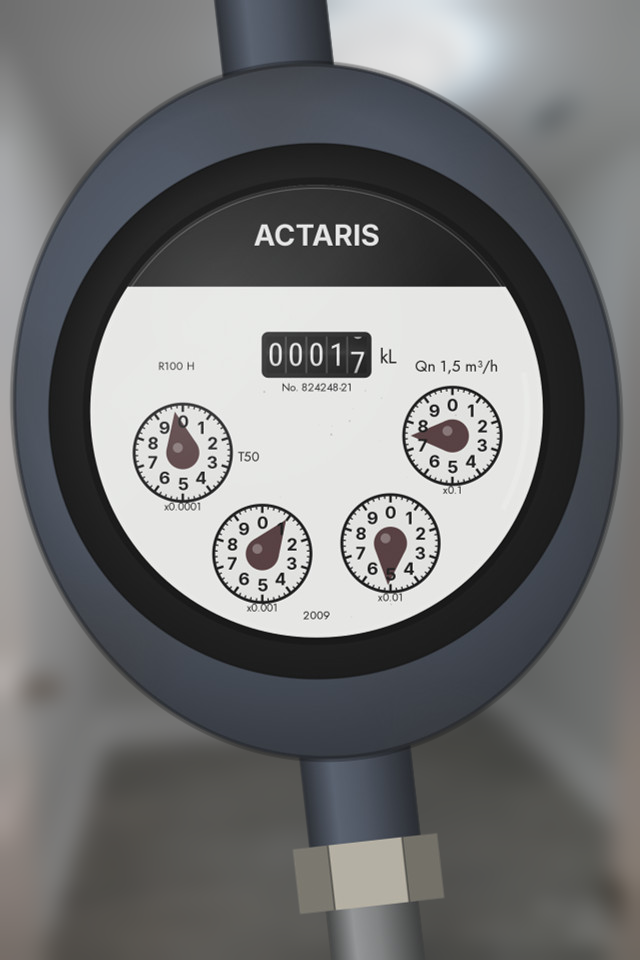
kL 16.7509
